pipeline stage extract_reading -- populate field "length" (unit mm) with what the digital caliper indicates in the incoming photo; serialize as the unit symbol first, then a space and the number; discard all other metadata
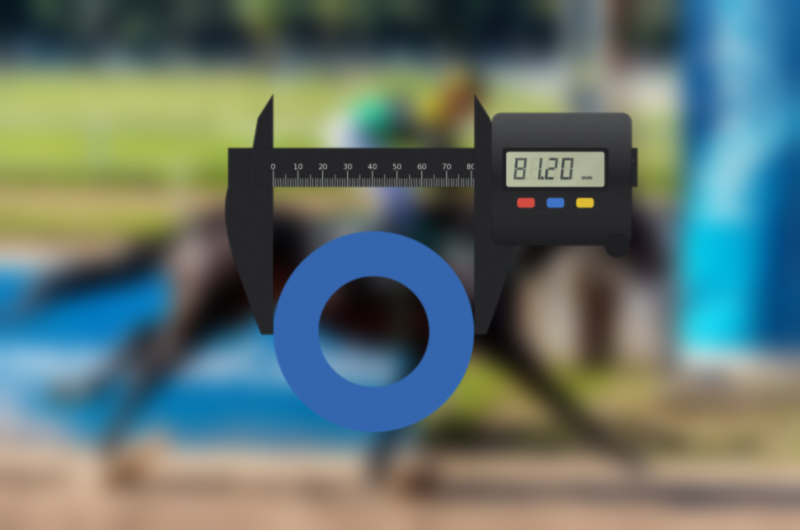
mm 81.20
